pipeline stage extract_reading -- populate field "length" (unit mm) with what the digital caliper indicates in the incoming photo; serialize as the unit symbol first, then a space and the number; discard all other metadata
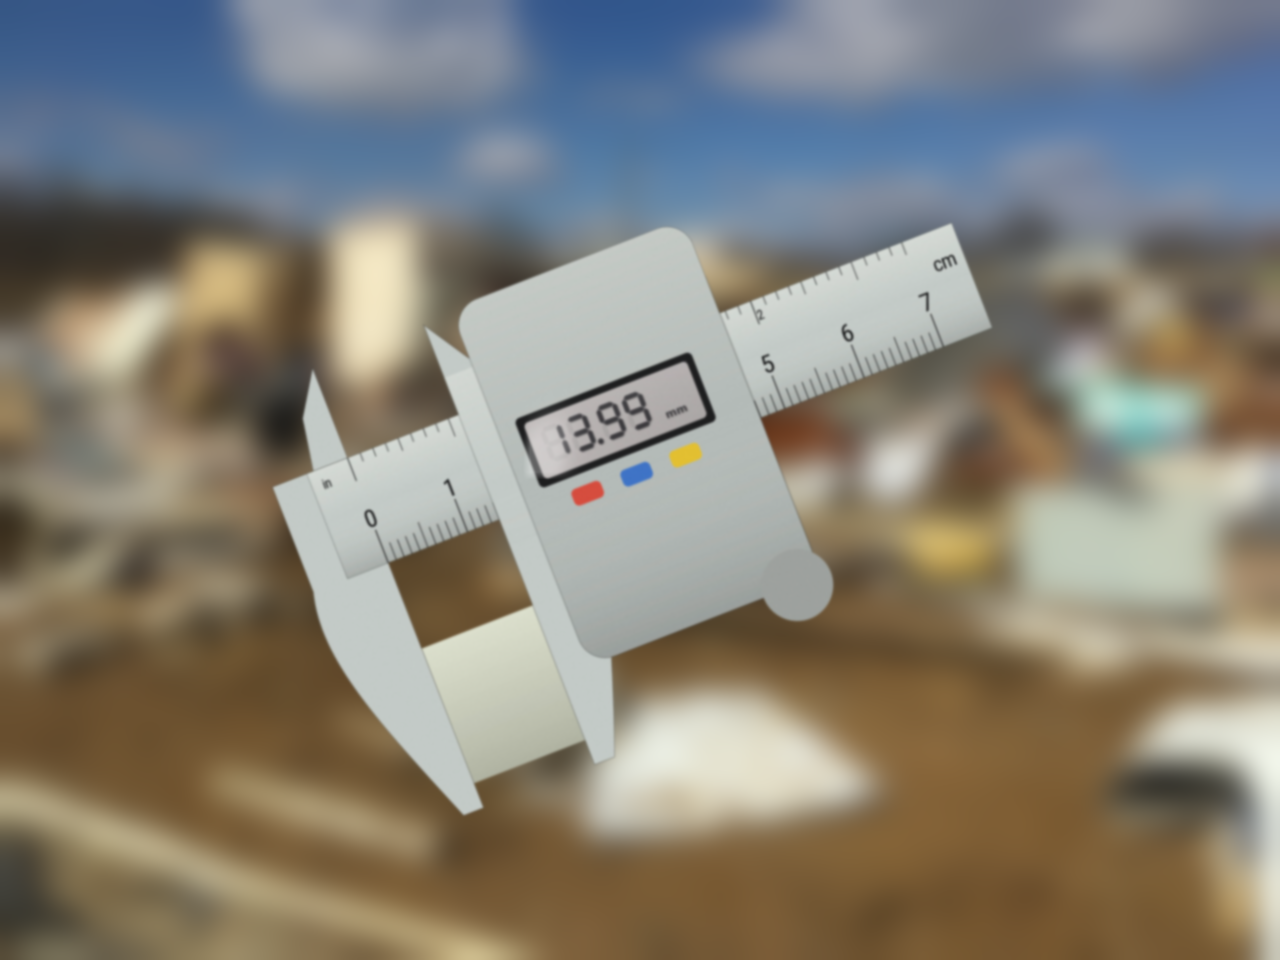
mm 13.99
